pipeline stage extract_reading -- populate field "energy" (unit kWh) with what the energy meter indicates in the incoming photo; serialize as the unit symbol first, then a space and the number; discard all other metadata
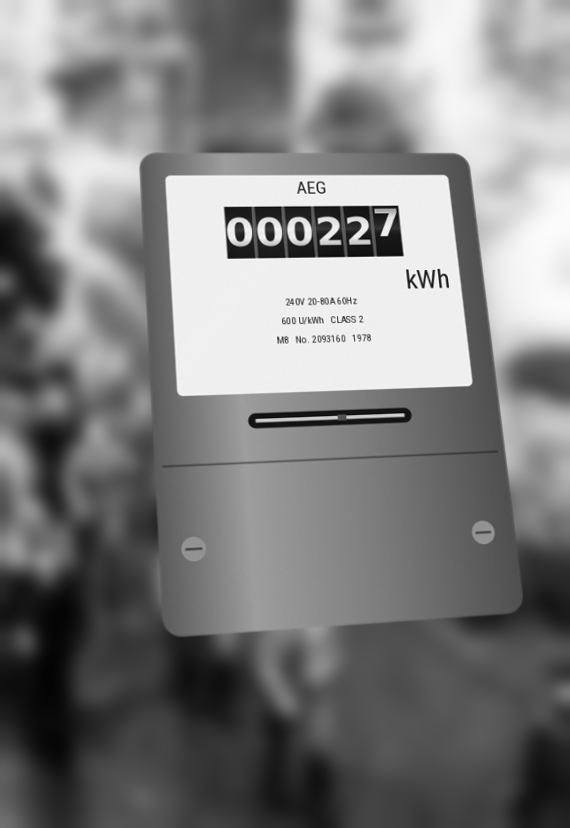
kWh 227
